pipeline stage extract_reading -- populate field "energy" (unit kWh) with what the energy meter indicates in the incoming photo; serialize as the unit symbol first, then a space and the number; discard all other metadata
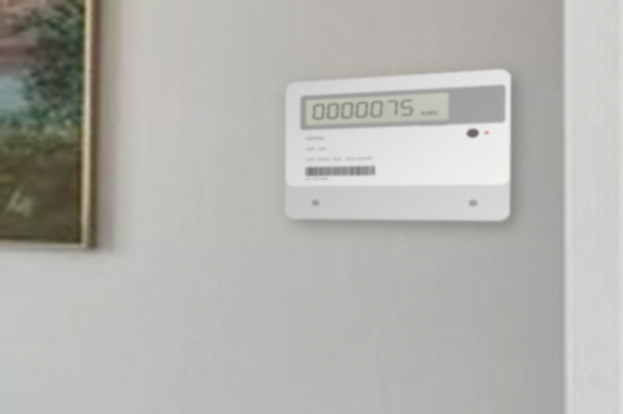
kWh 75
